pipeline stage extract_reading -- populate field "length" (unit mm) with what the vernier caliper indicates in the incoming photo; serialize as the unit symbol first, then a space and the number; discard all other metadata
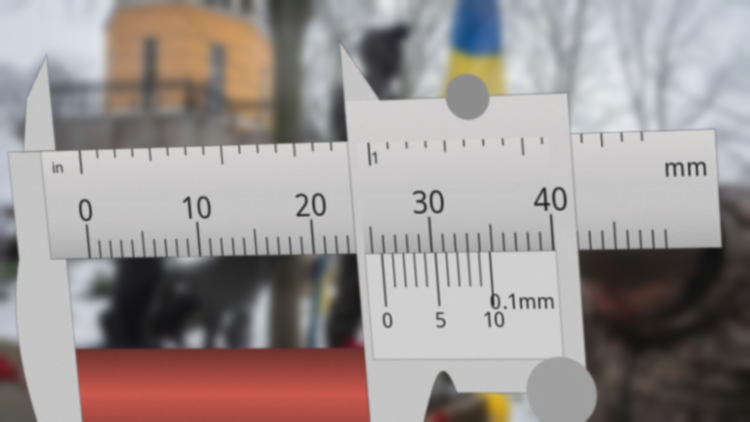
mm 25.8
